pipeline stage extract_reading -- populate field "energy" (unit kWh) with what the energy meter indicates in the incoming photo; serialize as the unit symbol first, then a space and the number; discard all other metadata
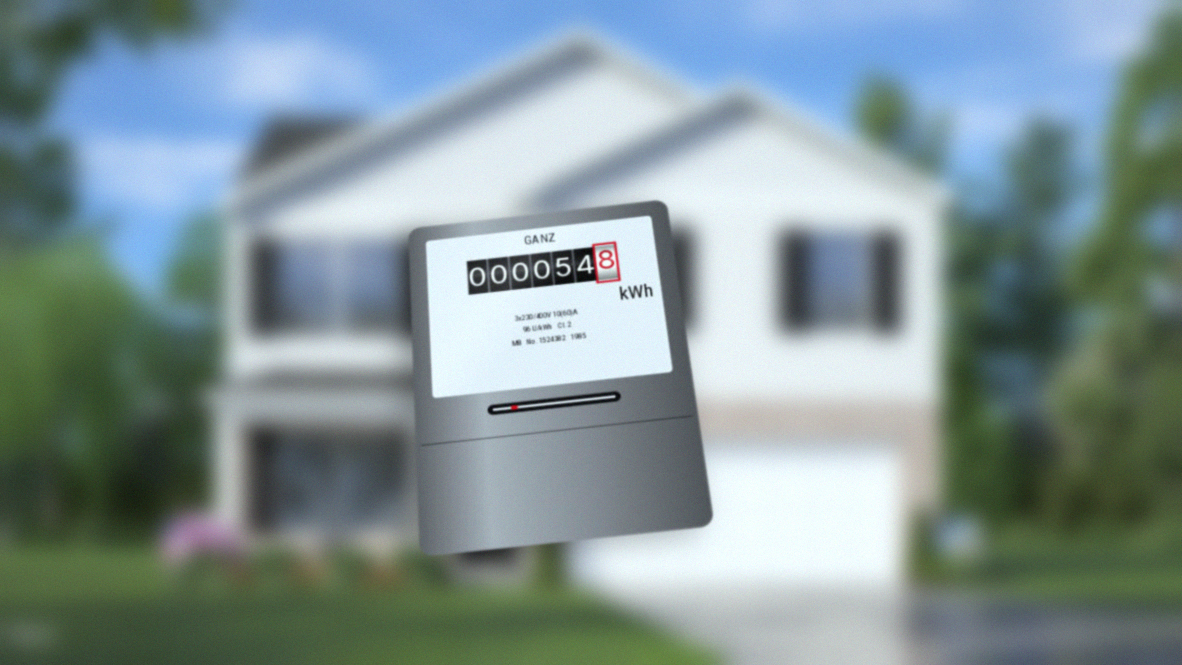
kWh 54.8
